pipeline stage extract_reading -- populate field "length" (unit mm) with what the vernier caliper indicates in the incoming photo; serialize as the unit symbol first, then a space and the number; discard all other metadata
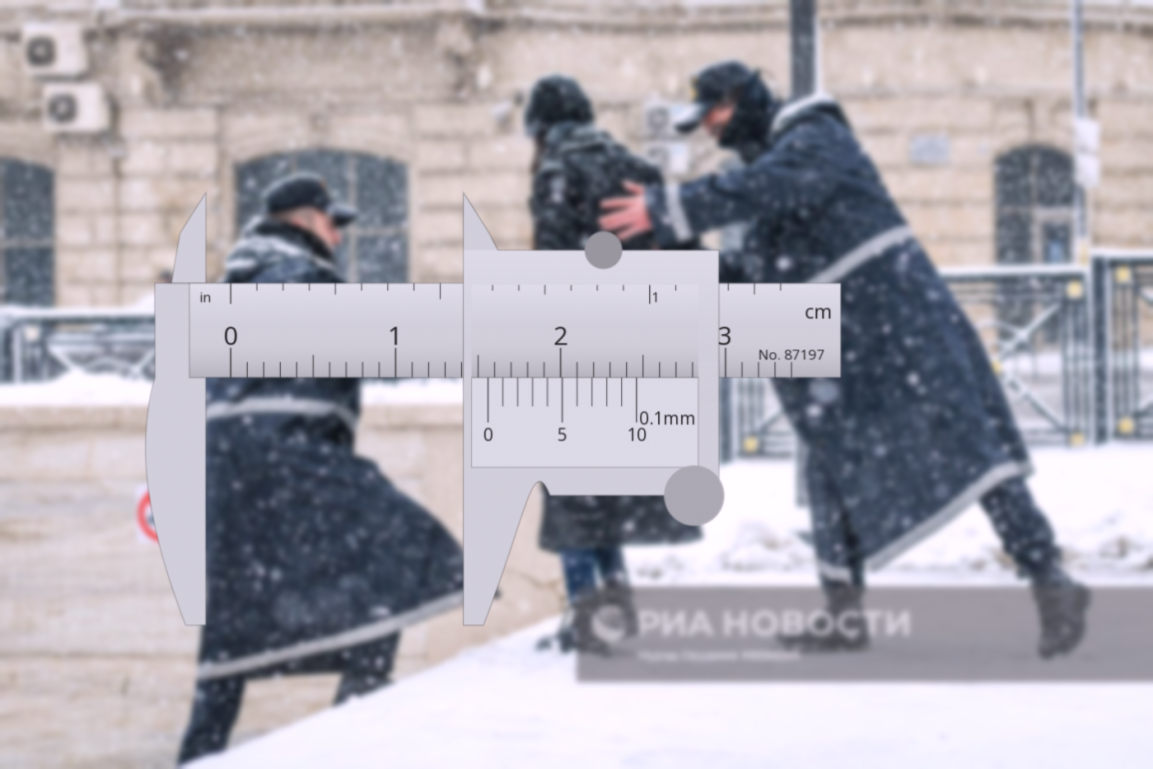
mm 15.6
